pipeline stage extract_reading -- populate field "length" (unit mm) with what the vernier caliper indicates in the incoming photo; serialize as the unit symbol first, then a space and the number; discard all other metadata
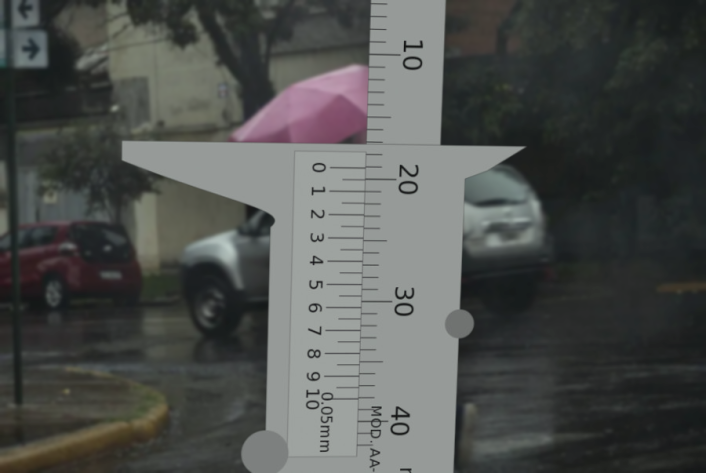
mm 19.1
